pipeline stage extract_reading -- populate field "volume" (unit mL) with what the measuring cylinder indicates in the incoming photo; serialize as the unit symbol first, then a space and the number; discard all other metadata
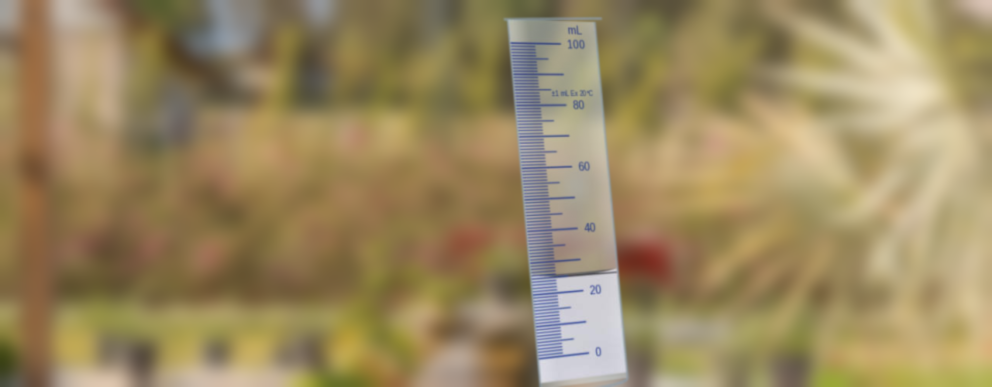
mL 25
